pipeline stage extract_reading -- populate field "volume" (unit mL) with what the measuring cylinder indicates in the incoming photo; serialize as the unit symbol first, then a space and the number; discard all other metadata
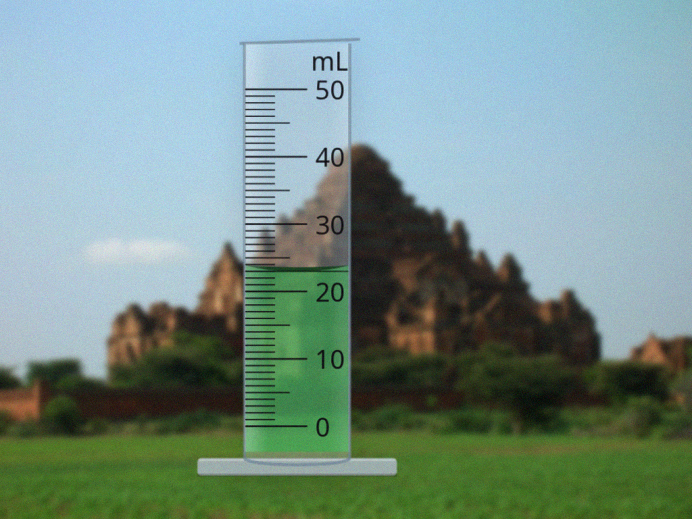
mL 23
